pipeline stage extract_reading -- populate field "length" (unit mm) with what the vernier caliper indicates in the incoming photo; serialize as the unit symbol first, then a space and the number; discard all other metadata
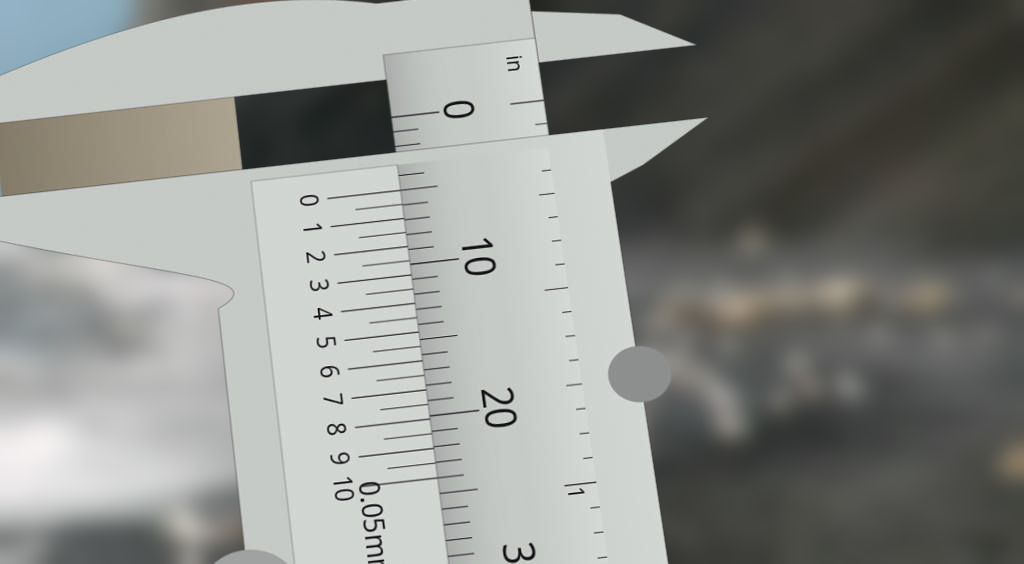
mm 5.0
